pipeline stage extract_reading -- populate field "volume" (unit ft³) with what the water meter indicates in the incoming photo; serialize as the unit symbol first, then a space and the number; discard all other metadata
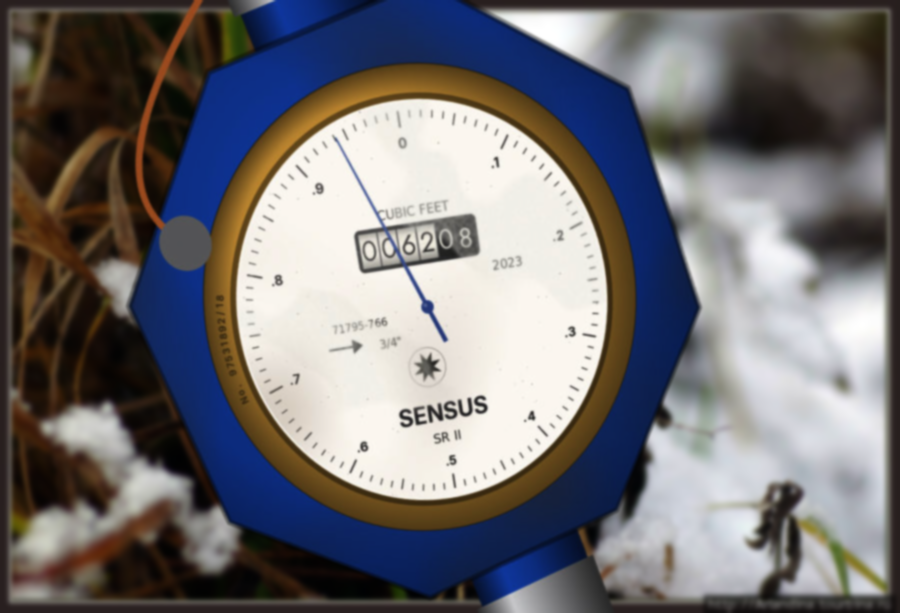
ft³ 6207.94
